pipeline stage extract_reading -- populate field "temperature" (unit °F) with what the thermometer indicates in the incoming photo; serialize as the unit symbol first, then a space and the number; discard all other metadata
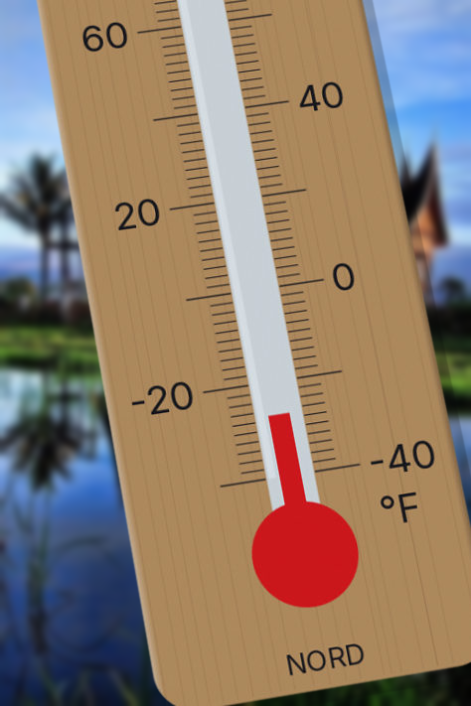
°F -27
